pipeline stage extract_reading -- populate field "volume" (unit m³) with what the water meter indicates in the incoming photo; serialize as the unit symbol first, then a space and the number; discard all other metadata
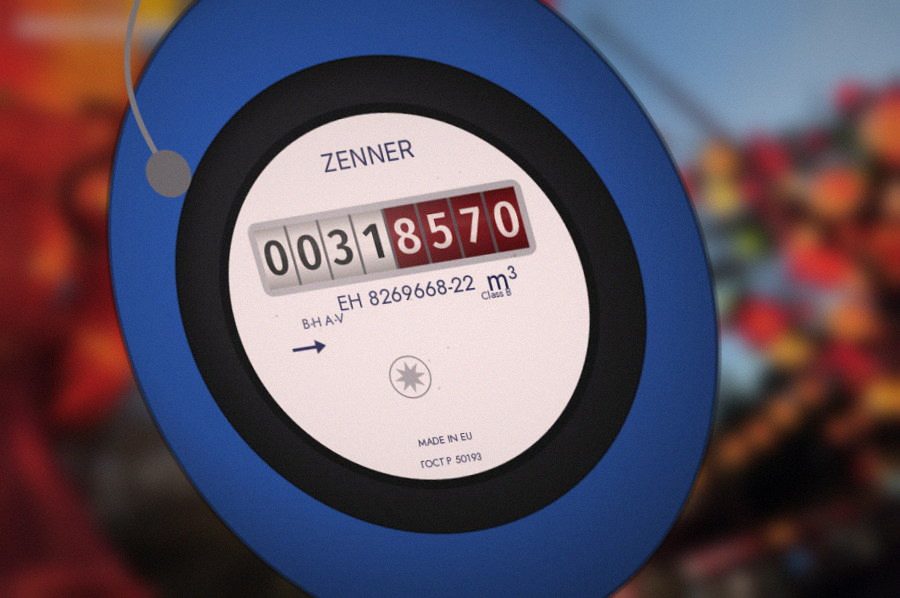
m³ 31.8570
